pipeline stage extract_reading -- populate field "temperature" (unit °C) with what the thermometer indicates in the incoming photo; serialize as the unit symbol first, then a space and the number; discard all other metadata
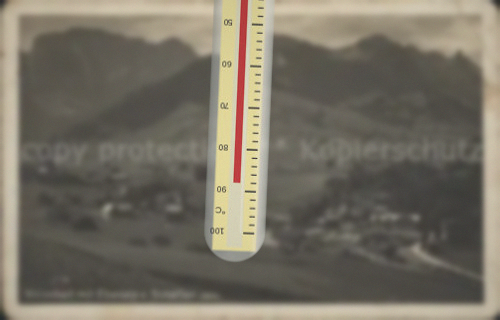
°C 88
